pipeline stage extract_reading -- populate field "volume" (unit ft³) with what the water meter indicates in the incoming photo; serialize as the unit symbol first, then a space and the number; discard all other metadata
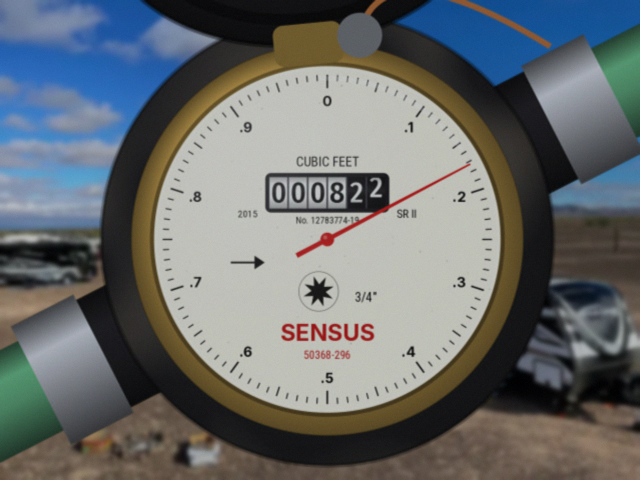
ft³ 822.17
